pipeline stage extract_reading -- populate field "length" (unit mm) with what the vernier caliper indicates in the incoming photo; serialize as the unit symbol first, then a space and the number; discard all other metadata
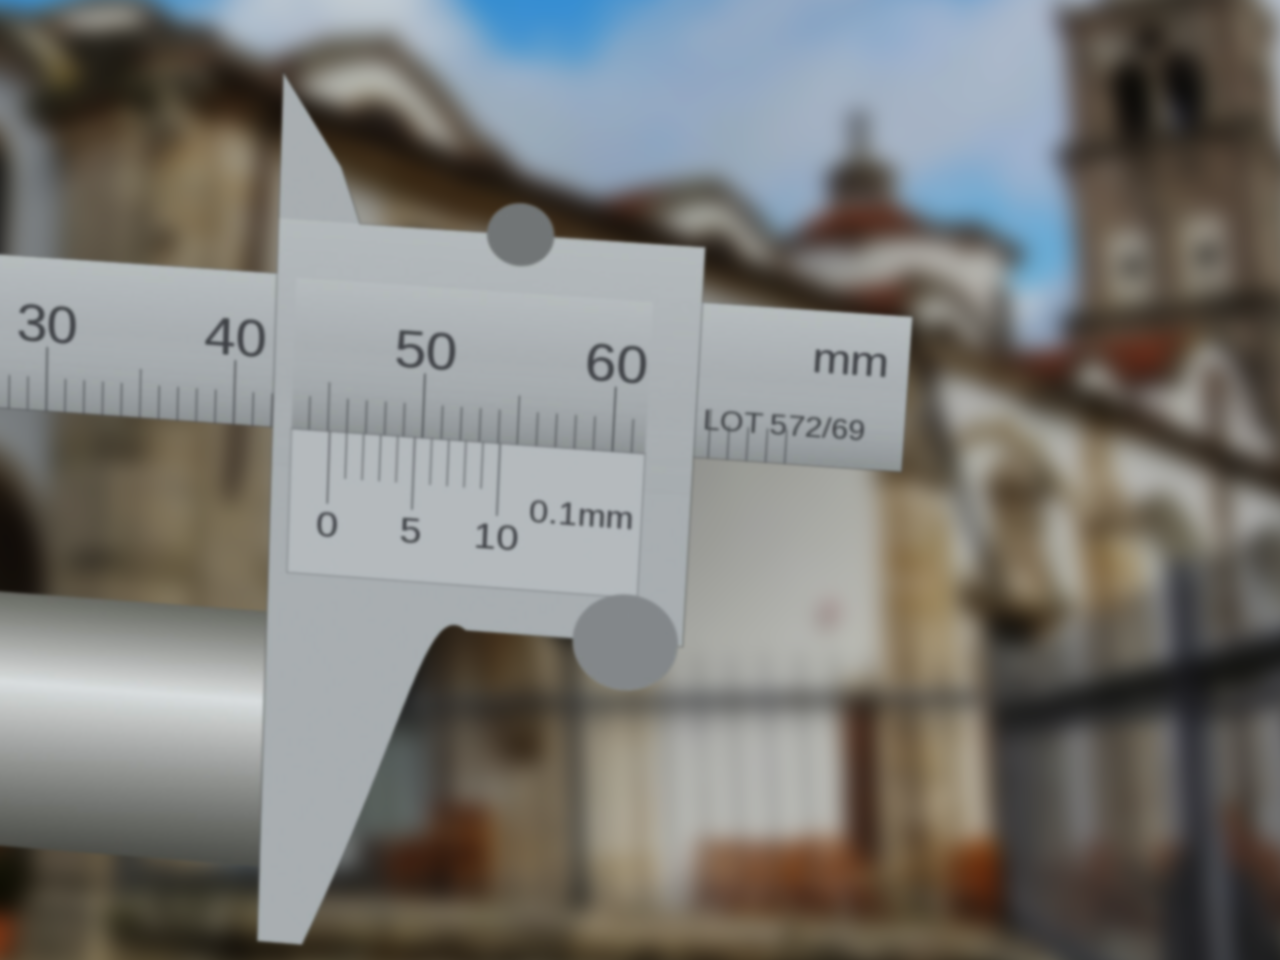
mm 45.1
